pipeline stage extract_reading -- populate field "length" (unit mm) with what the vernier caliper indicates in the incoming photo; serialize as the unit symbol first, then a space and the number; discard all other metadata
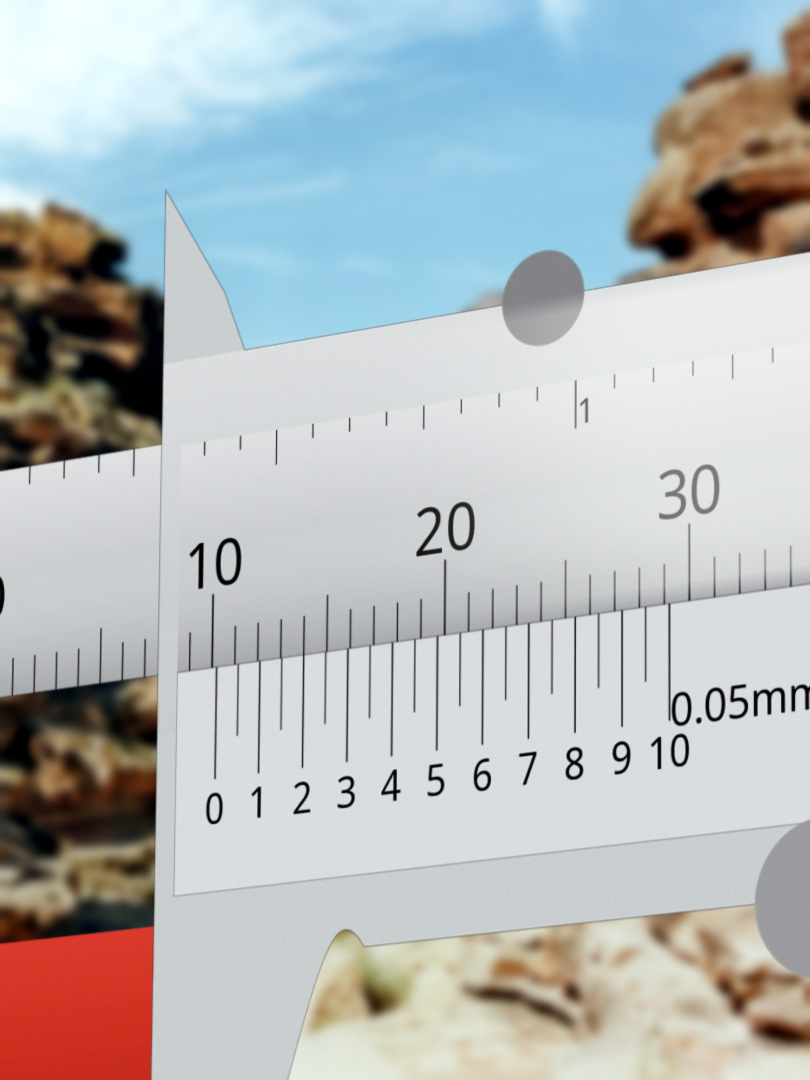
mm 10.2
